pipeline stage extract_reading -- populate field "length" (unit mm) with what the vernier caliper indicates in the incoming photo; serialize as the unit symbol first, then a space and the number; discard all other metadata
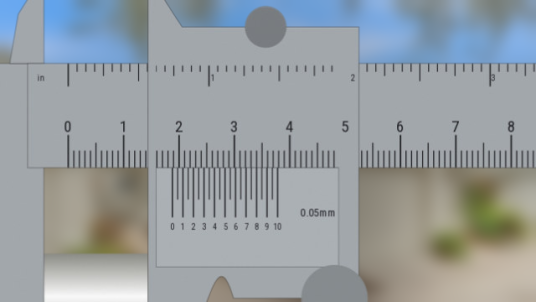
mm 18.8
